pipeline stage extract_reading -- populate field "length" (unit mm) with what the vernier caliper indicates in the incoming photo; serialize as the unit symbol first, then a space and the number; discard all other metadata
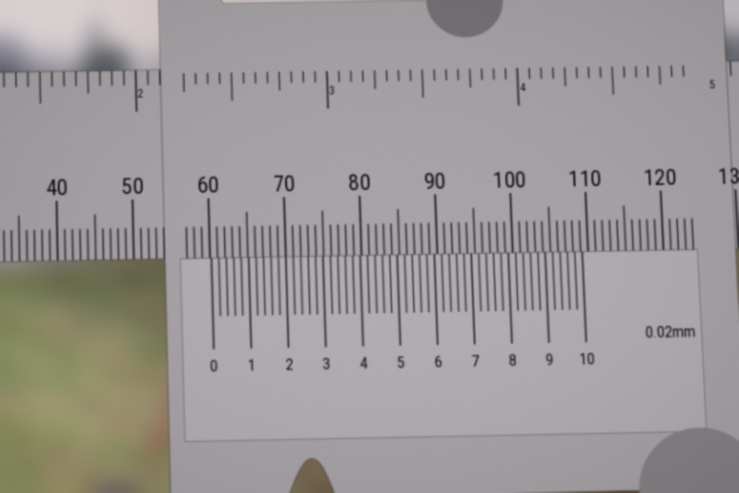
mm 60.2
